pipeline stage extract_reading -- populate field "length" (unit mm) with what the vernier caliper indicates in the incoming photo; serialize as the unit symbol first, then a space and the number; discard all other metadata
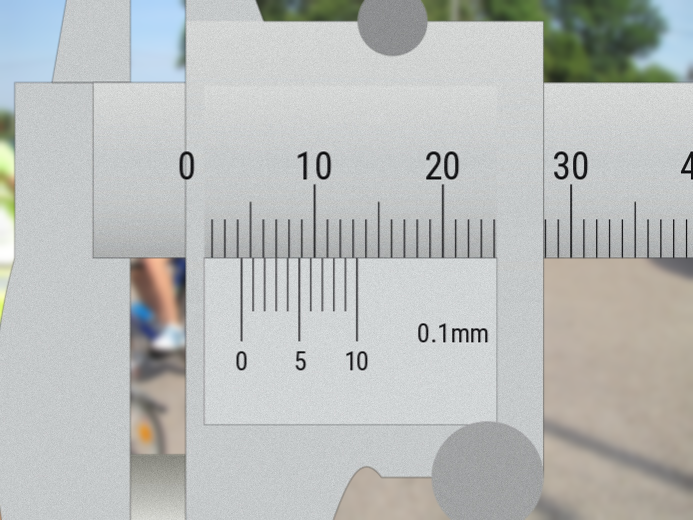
mm 4.3
